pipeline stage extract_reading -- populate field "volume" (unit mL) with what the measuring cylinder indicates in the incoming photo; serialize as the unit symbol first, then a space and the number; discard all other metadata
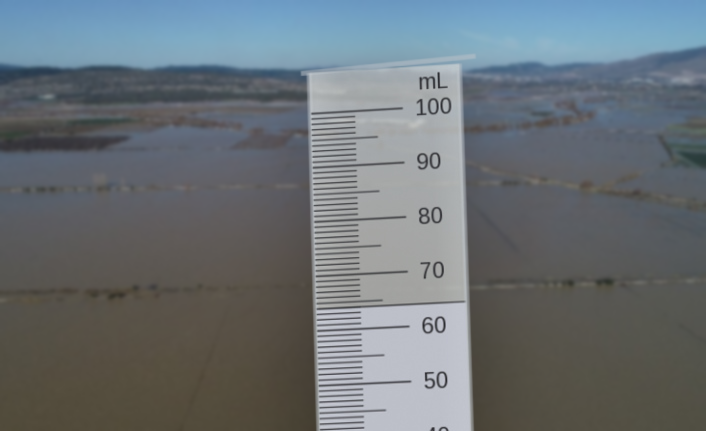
mL 64
